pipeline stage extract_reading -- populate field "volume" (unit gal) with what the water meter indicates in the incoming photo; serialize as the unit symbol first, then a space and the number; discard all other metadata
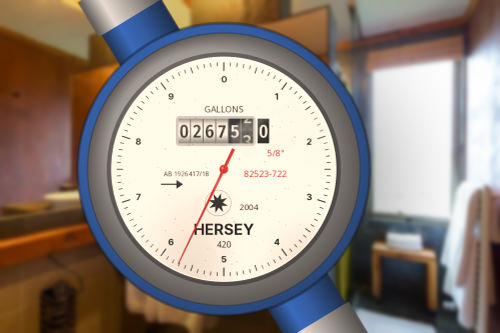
gal 267525.7
